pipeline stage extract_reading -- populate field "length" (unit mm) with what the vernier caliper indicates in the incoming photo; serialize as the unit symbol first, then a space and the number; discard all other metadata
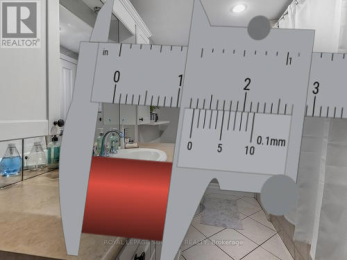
mm 12.6
